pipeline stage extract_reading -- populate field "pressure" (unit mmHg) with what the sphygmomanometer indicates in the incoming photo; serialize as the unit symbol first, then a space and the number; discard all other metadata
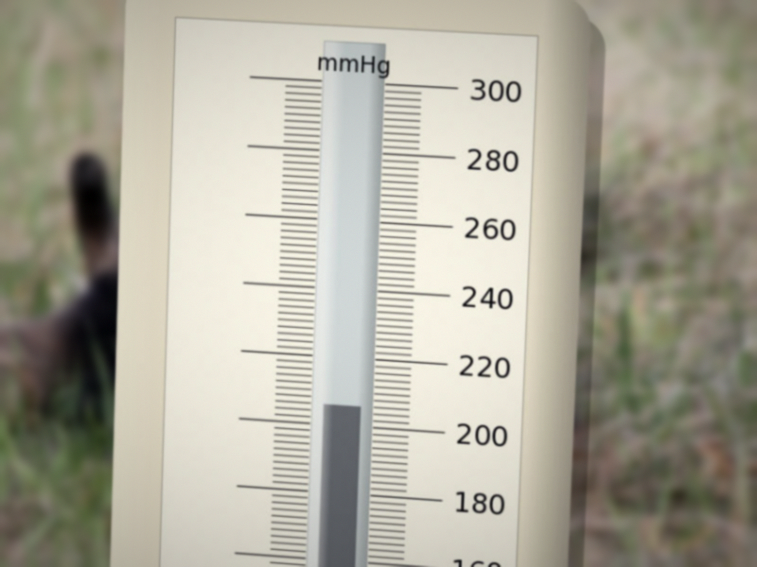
mmHg 206
